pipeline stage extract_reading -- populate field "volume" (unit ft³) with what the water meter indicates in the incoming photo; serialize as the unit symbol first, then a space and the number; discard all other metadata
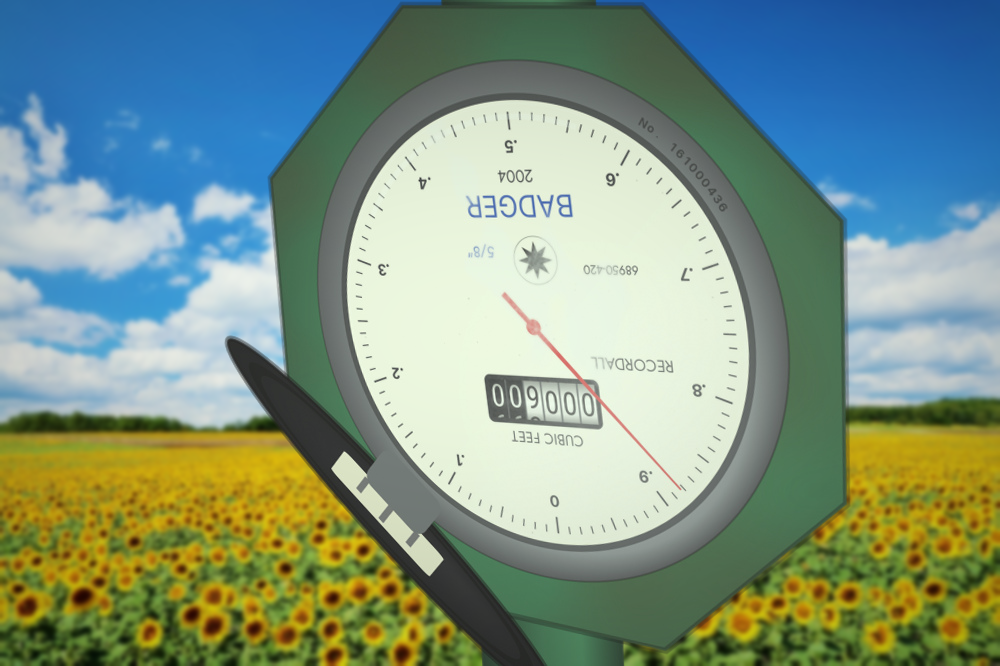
ft³ 599.88
